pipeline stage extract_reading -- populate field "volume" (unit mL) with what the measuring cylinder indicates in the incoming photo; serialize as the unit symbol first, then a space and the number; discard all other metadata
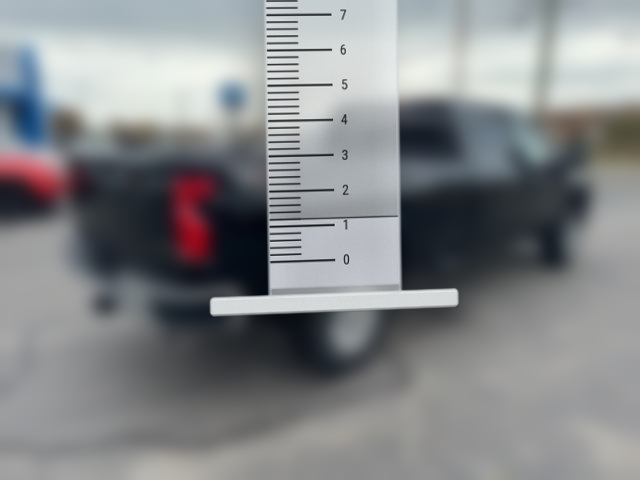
mL 1.2
